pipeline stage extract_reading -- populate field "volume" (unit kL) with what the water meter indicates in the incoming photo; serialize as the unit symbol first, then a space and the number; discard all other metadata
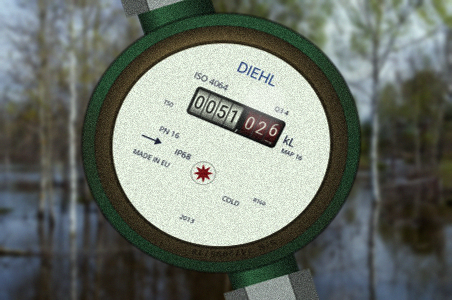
kL 51.026
